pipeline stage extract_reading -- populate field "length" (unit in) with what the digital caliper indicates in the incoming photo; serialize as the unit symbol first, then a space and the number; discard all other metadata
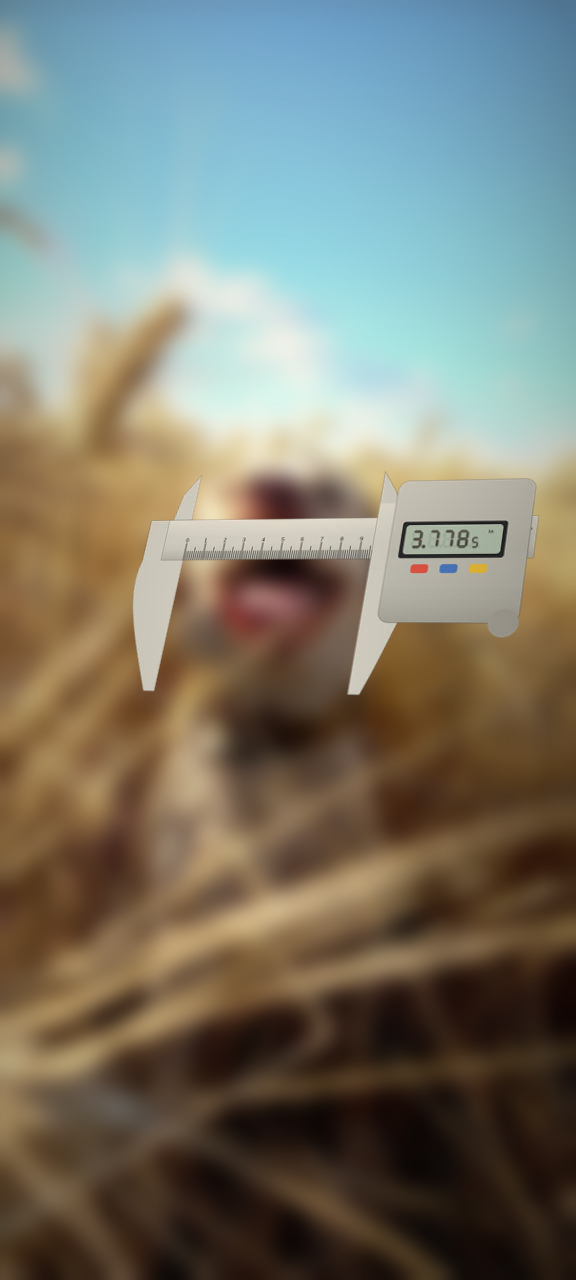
in 3.7785
